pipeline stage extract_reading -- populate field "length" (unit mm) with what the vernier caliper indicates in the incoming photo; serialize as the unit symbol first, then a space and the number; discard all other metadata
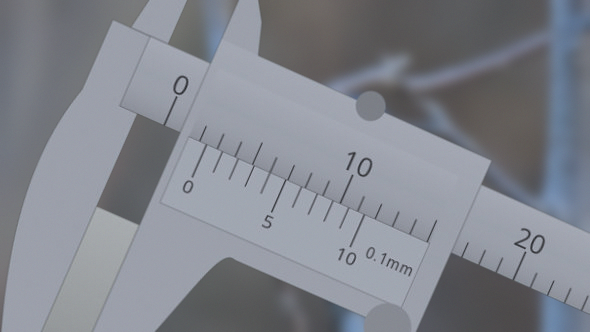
mm 2.4
